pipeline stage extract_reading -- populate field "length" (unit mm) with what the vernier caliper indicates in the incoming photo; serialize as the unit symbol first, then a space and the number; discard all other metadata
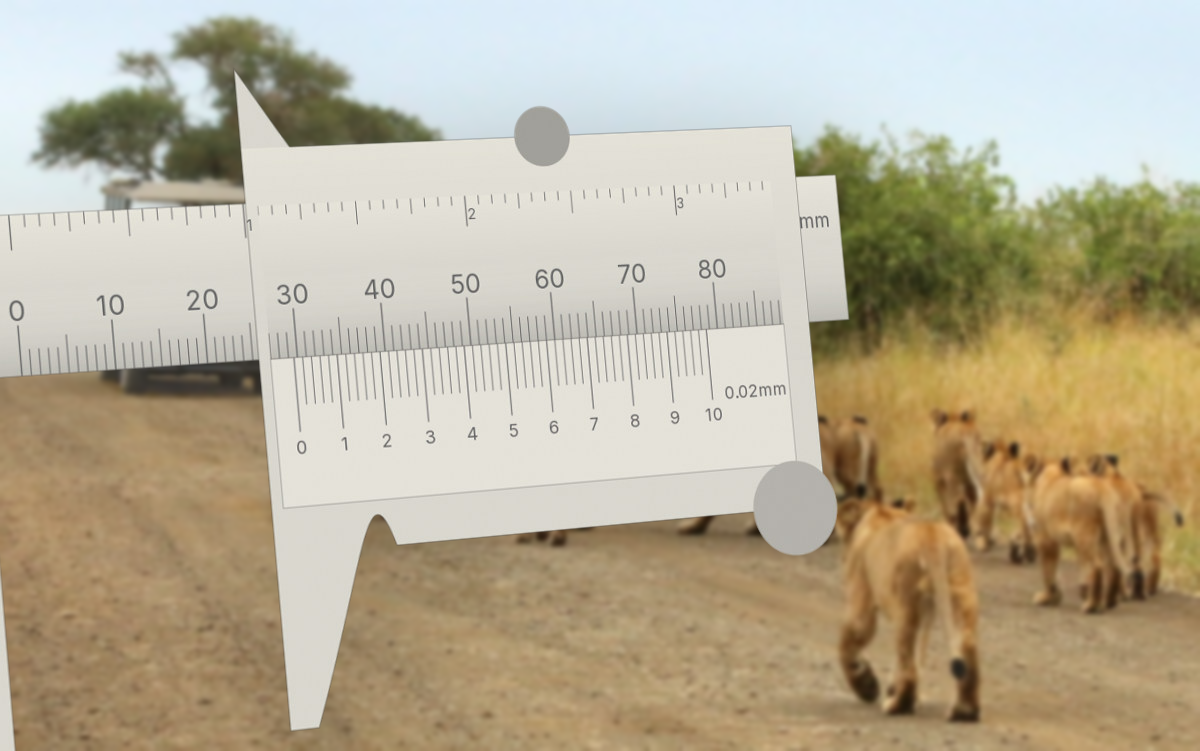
mm 29.6
